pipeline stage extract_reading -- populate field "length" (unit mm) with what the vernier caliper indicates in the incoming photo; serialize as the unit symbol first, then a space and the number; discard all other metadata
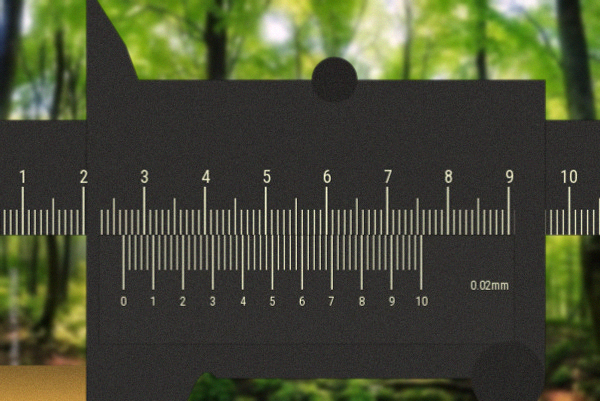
mm 26.6
